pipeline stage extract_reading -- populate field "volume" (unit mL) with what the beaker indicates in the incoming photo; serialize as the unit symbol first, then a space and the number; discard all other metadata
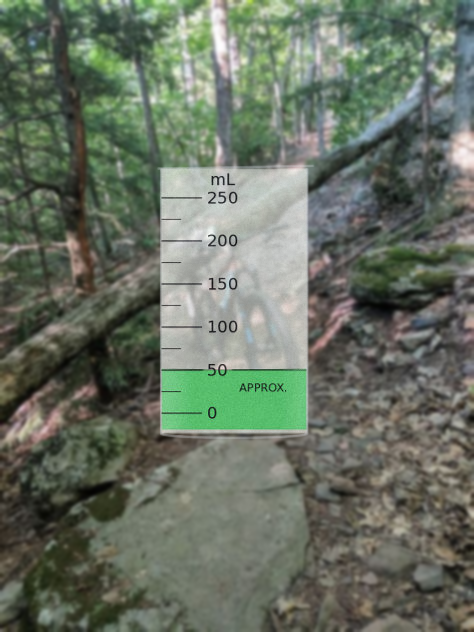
mL 50
